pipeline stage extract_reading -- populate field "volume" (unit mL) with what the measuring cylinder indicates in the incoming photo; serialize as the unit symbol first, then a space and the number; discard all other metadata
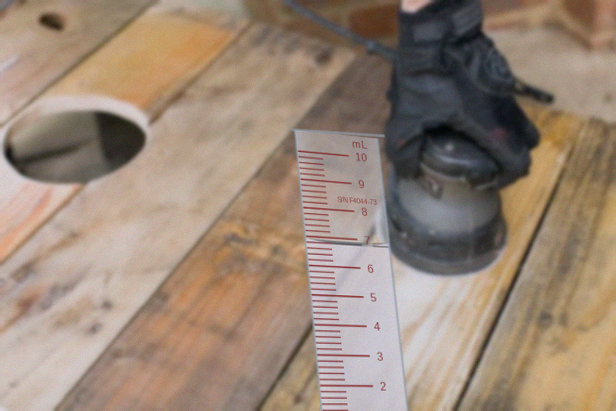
mL 6.8
